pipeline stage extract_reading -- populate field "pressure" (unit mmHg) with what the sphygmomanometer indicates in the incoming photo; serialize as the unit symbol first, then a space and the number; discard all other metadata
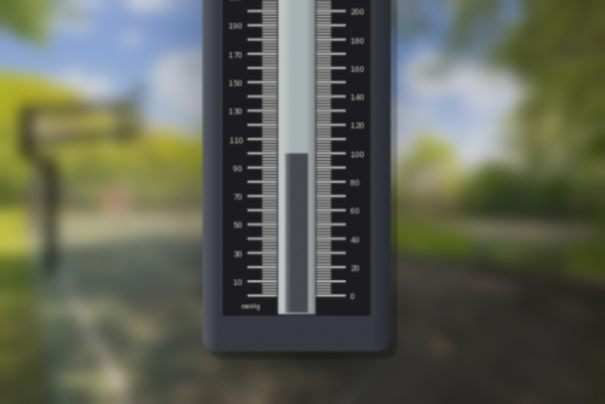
mmHg 100
